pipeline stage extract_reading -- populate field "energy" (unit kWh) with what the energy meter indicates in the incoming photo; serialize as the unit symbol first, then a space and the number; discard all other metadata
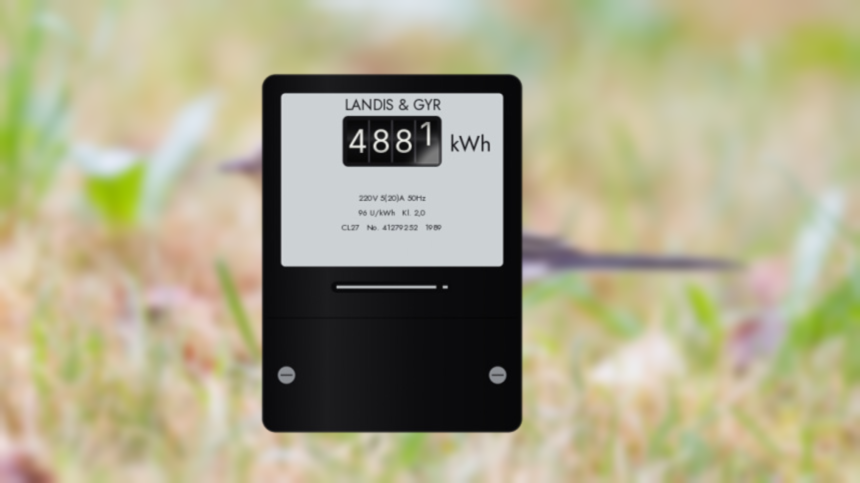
kWh 4881
